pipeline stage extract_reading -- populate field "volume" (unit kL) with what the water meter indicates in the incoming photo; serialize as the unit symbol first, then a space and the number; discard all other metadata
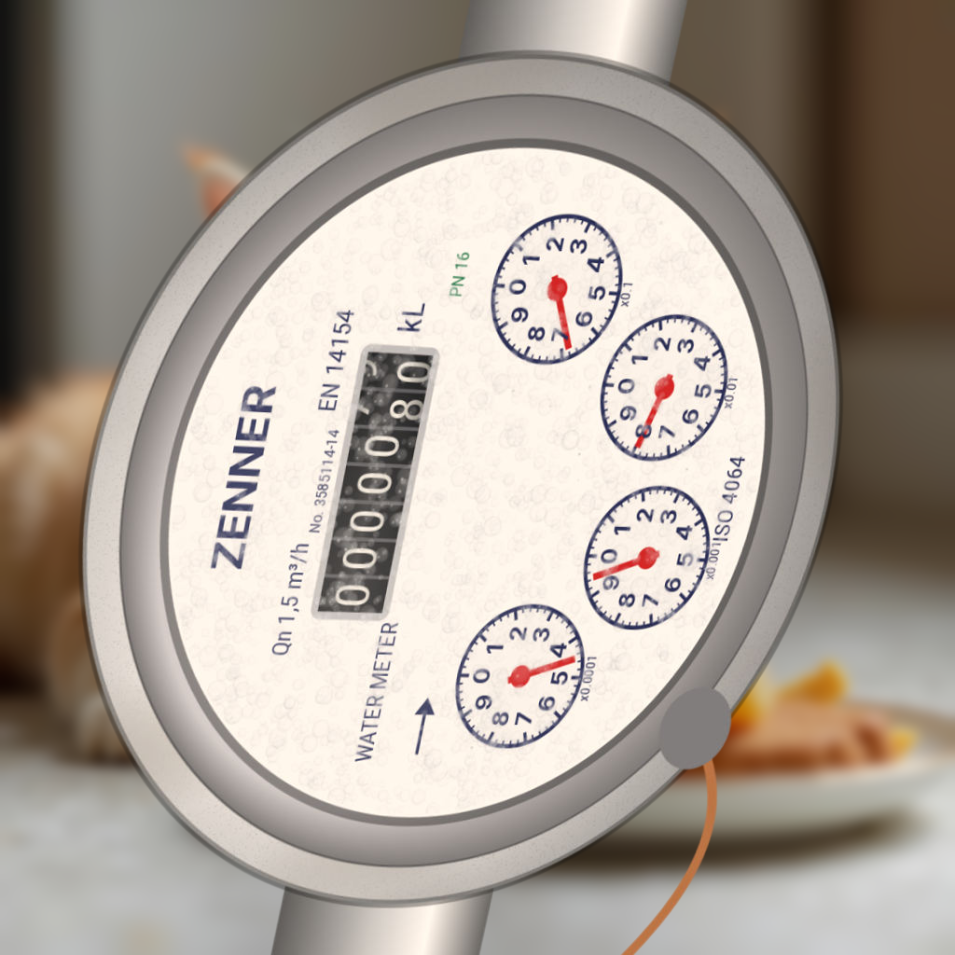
kL 79.6794
